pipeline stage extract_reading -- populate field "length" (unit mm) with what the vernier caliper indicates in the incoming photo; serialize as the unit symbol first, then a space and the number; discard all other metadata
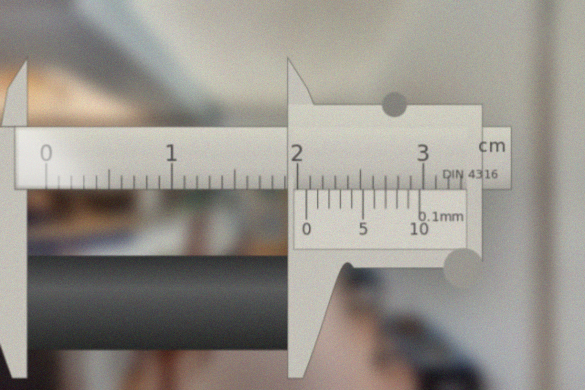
mm 20.7
